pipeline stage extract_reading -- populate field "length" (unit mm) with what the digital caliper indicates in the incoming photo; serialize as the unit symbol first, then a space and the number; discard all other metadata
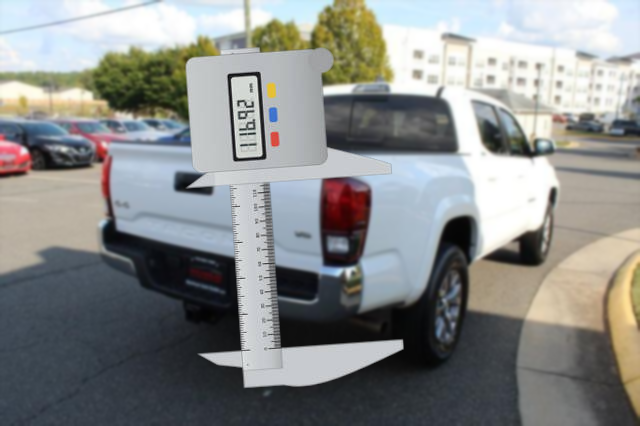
mm 116.92
